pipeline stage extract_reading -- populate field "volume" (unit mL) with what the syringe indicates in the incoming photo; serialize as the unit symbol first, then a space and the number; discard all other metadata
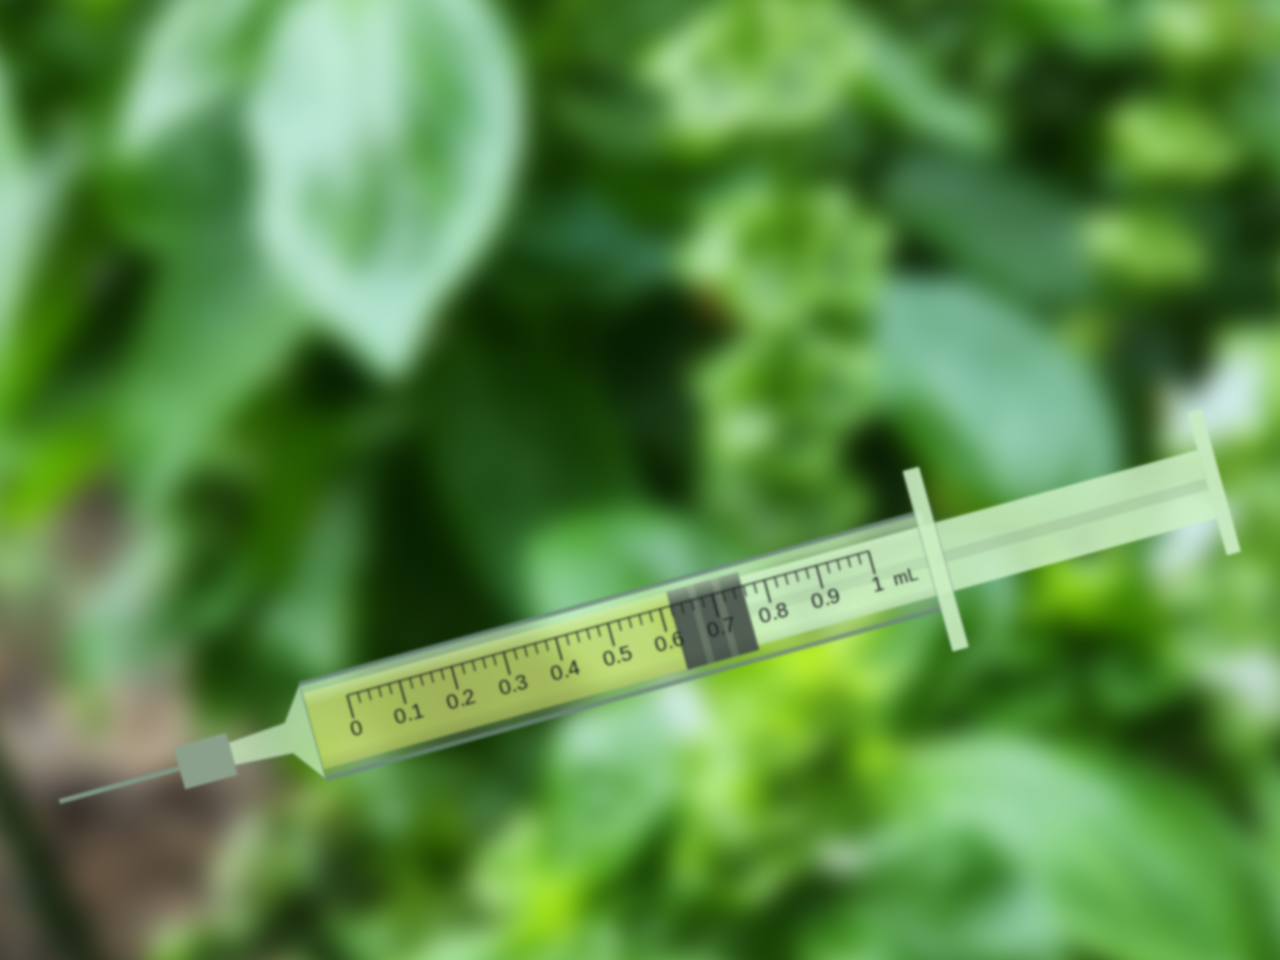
mL 0.62
